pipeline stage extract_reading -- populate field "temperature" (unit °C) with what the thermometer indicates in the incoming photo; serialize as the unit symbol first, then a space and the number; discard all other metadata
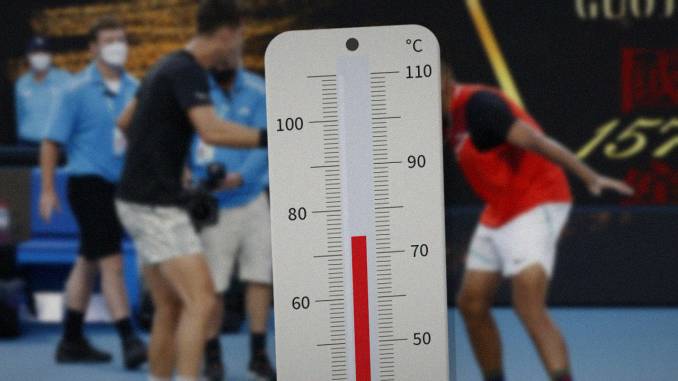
°C 74
